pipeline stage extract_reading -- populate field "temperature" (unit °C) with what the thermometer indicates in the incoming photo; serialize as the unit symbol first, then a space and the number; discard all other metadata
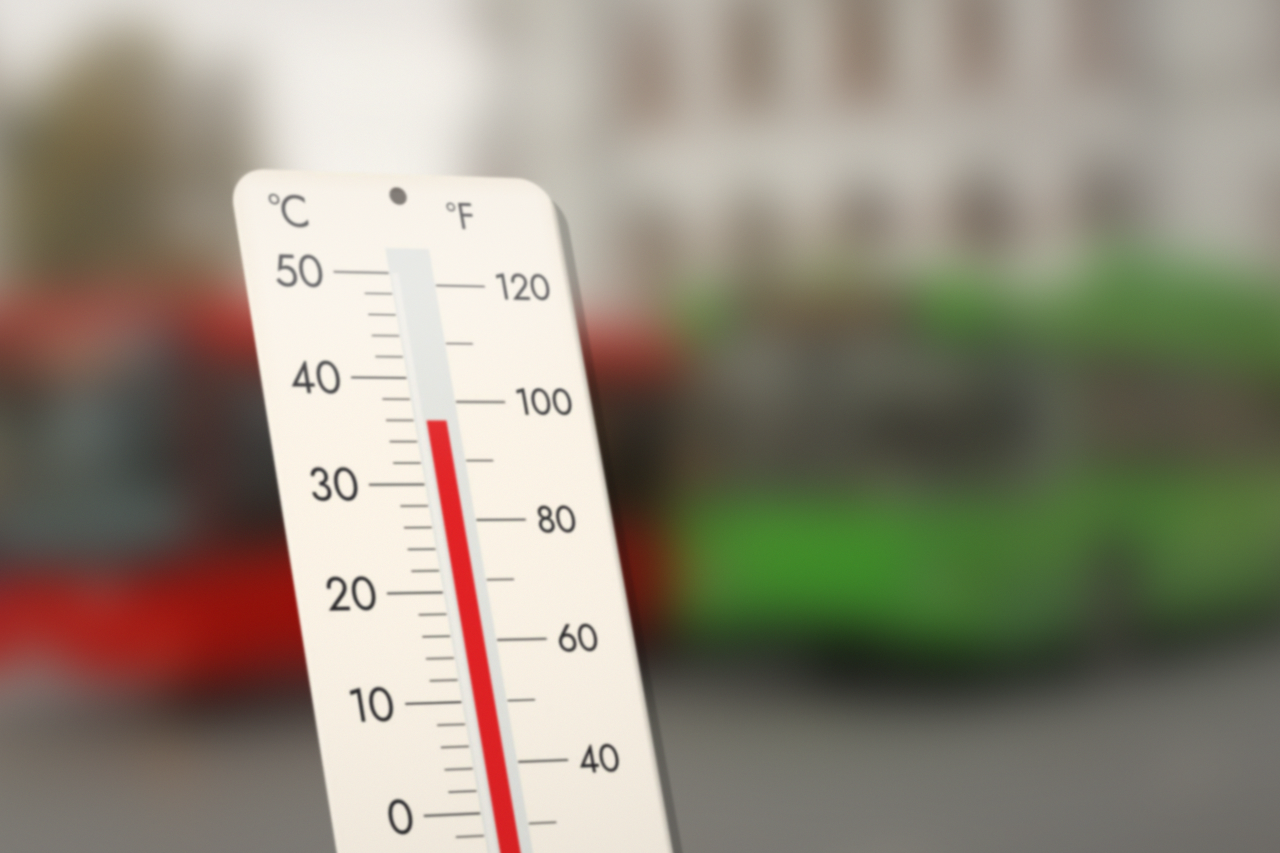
°C 36
